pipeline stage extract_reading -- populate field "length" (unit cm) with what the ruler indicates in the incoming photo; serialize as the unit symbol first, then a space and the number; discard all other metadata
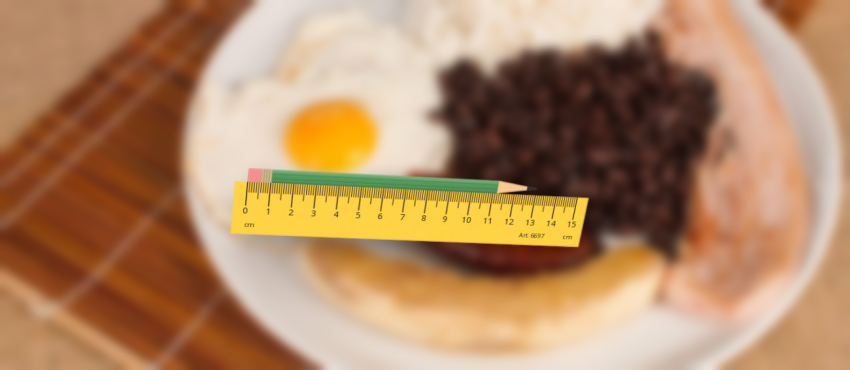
cm 13
